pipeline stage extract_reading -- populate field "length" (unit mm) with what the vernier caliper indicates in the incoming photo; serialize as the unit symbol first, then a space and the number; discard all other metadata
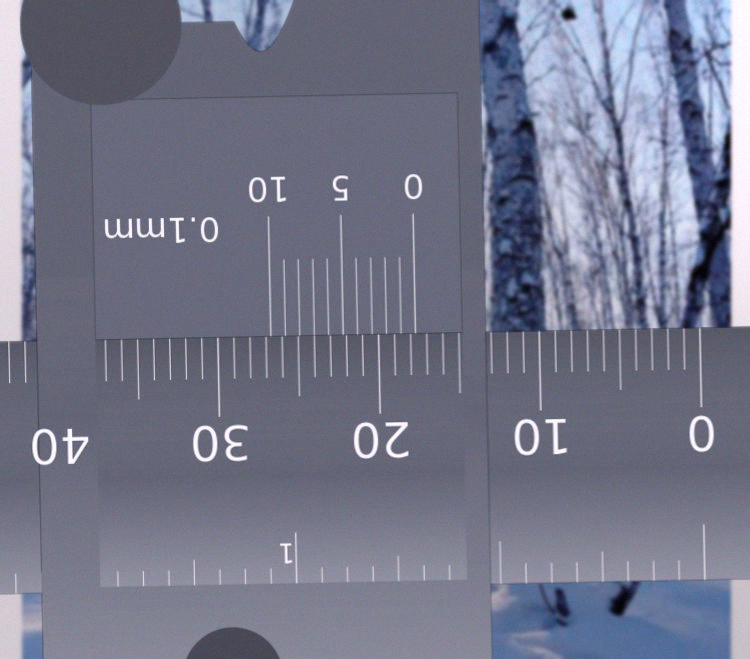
mm 17.7
